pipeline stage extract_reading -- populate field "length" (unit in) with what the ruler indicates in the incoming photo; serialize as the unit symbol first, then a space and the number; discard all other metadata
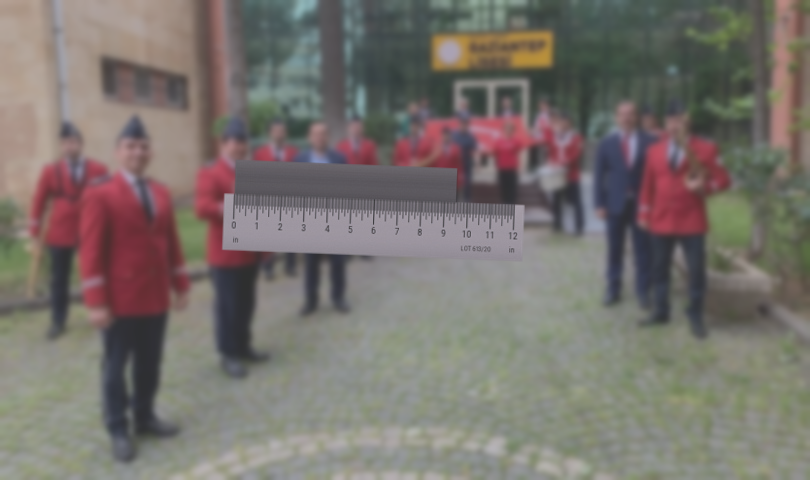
in 9.5
